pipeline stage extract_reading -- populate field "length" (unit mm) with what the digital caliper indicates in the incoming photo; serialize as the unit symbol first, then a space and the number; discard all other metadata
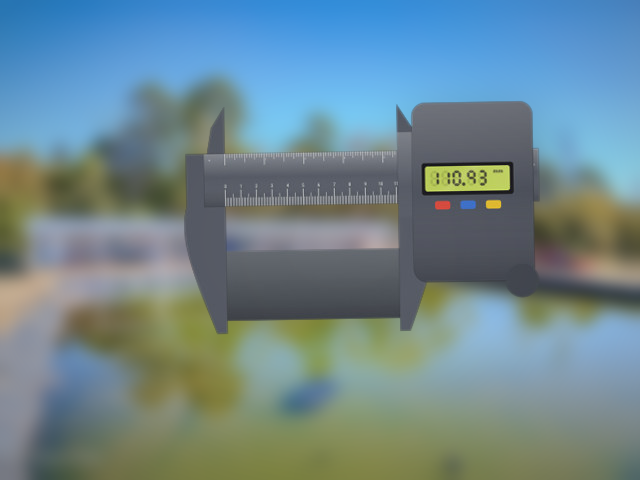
mm 110.93
